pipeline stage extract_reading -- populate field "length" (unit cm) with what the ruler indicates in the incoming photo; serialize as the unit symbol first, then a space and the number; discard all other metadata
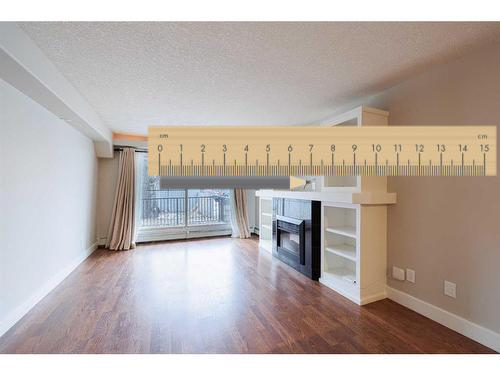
cm 7
